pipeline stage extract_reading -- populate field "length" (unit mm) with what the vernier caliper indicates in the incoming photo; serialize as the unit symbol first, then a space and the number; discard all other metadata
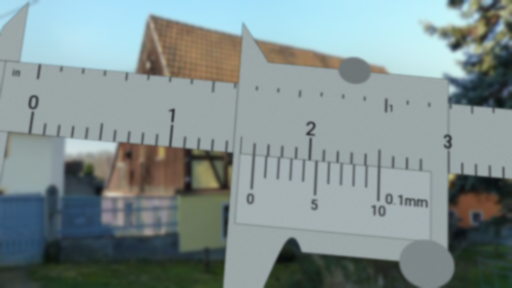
mm 16.0
